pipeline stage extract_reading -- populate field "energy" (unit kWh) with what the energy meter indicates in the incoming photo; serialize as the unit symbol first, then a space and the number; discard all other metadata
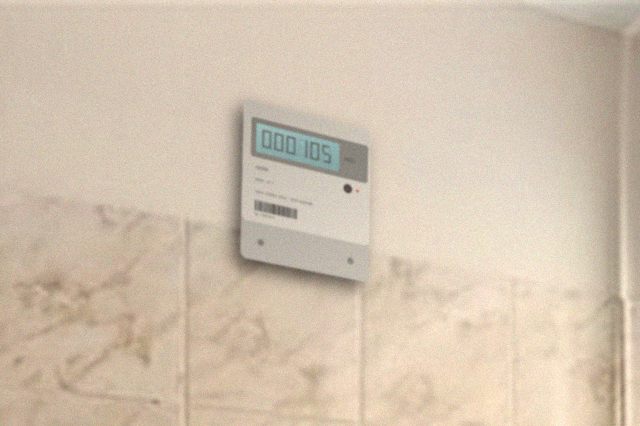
kWh 105
